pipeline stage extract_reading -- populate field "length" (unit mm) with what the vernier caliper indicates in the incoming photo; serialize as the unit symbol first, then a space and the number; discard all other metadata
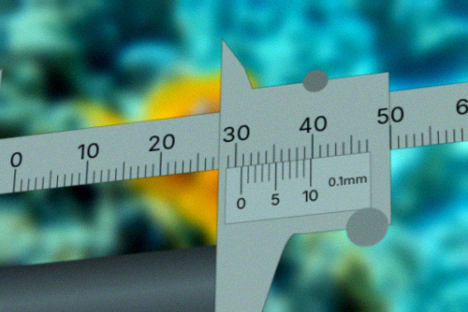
mm 30.8
